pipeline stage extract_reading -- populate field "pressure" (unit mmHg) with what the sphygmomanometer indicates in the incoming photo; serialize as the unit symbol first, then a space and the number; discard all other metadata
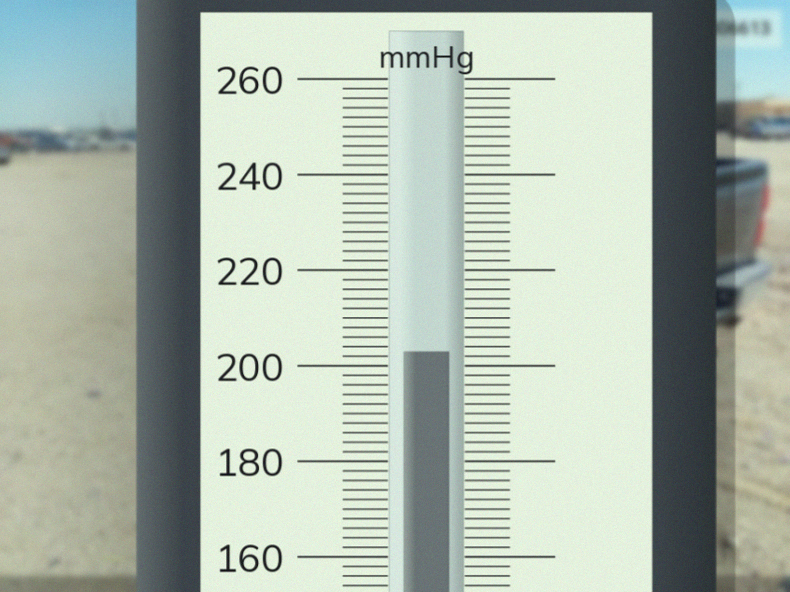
mmHg 203
